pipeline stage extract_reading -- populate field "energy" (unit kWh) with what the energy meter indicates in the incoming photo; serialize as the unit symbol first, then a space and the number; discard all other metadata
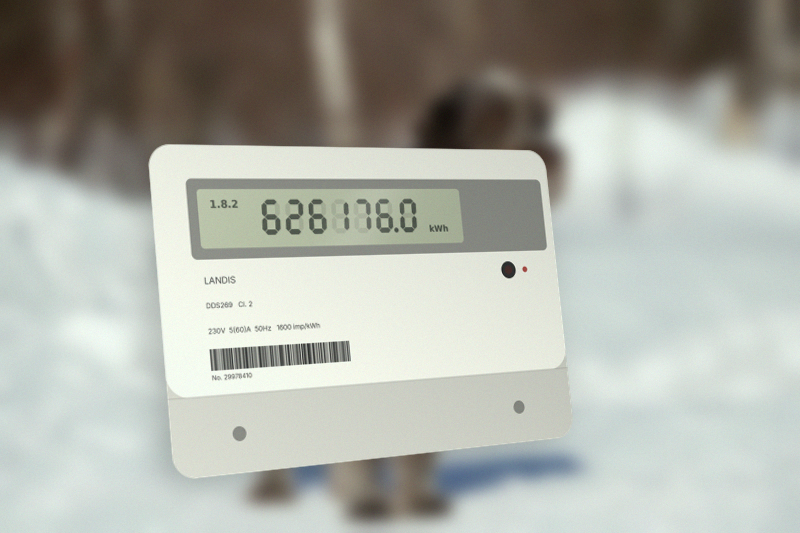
kWh 626176.0
